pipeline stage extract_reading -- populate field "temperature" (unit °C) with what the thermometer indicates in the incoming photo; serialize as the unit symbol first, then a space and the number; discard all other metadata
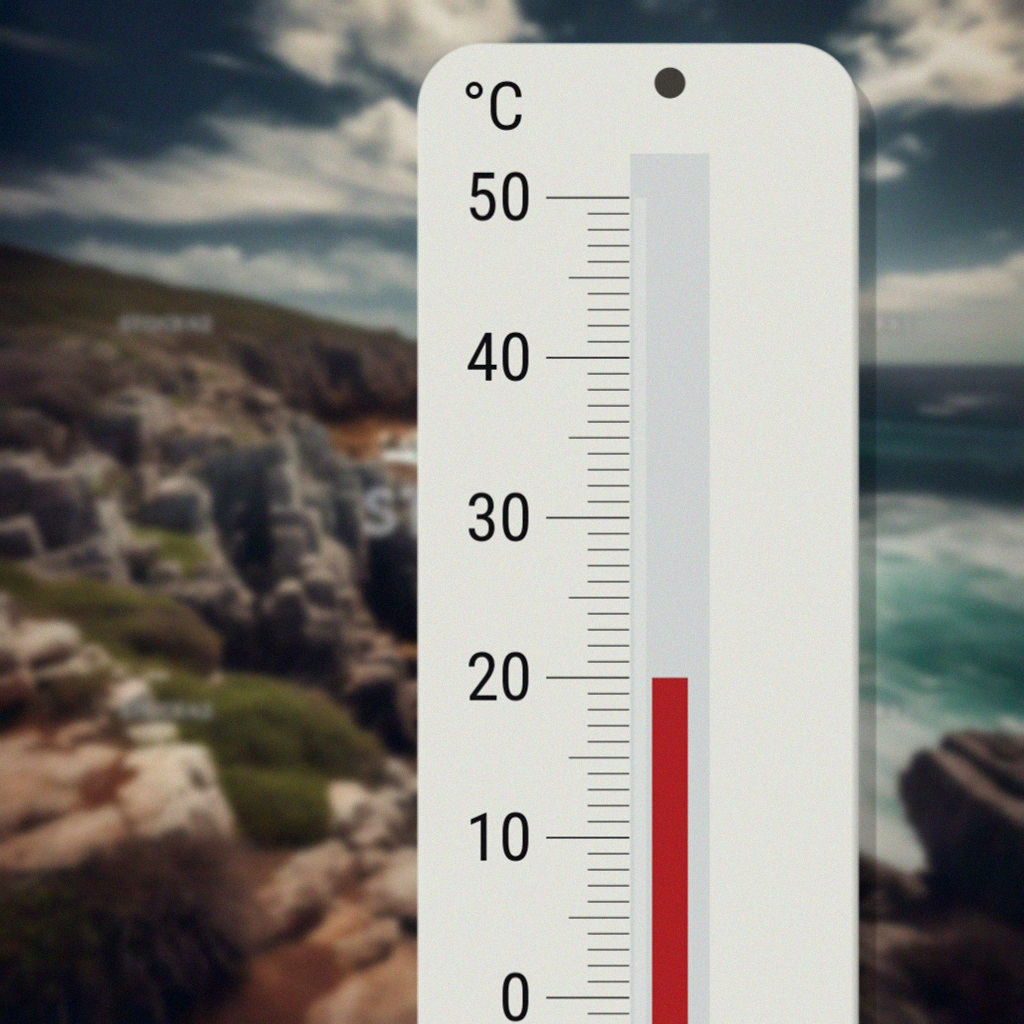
°C 20
